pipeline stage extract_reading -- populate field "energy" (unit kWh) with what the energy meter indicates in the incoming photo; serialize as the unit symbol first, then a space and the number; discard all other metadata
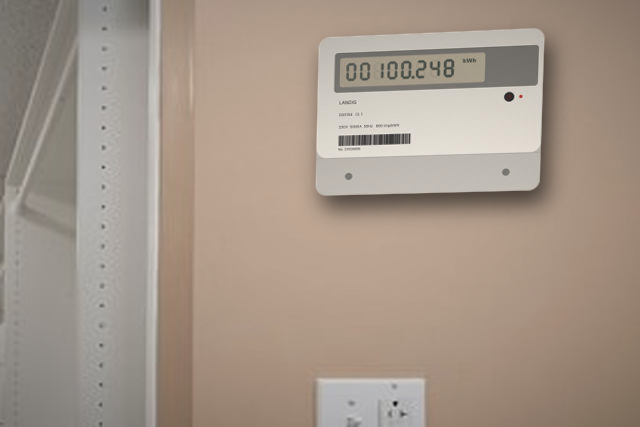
kWh 100.248
